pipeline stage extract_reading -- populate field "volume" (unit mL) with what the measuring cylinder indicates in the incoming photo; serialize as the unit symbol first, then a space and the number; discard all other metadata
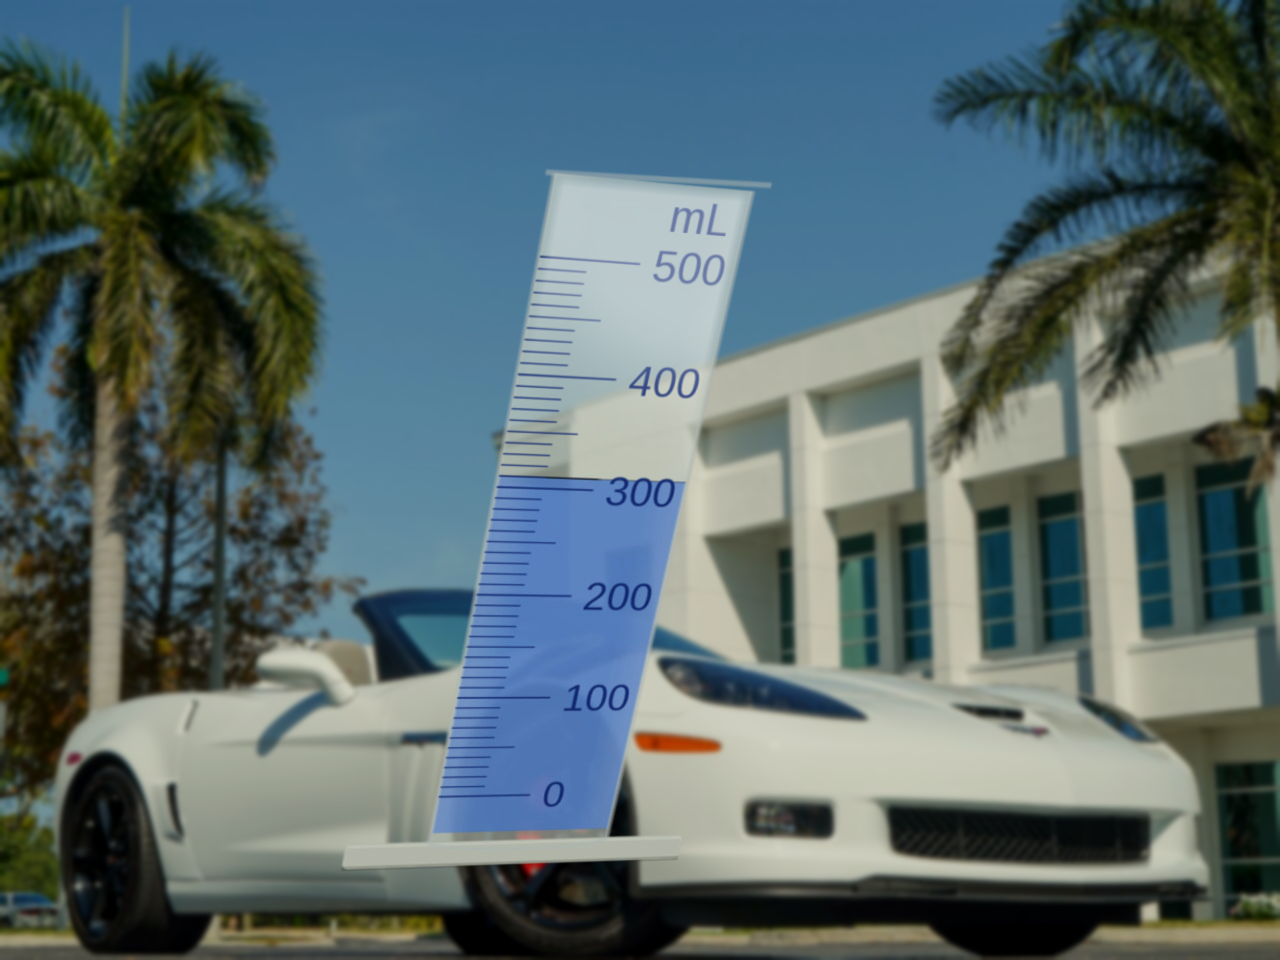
mL 310
